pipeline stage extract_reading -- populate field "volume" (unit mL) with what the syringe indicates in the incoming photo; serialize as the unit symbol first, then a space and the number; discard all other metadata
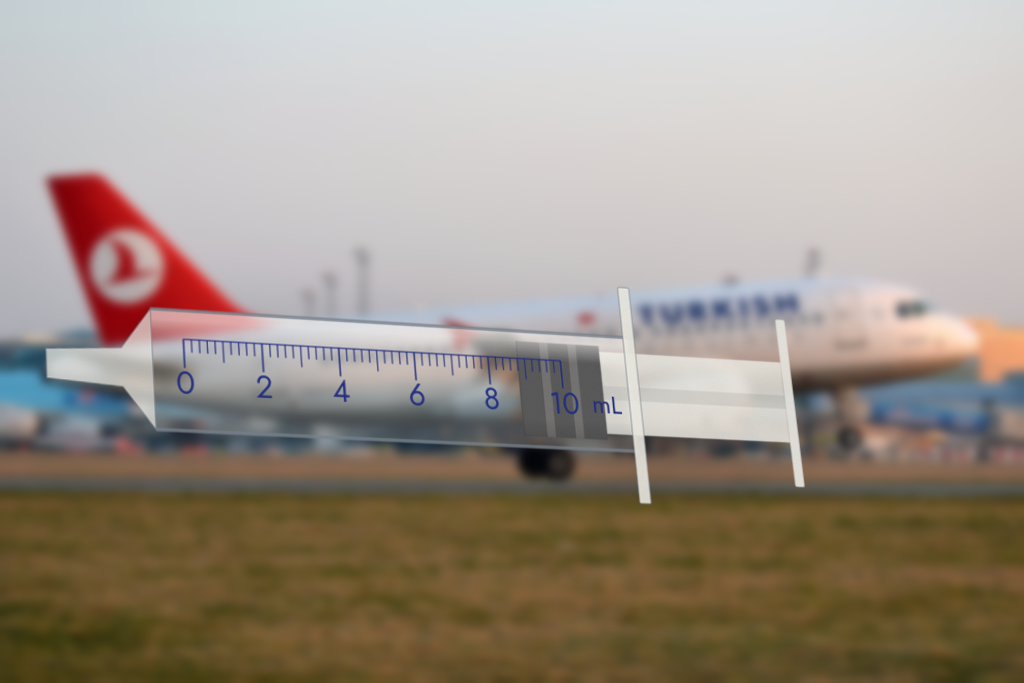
mL 8.8
